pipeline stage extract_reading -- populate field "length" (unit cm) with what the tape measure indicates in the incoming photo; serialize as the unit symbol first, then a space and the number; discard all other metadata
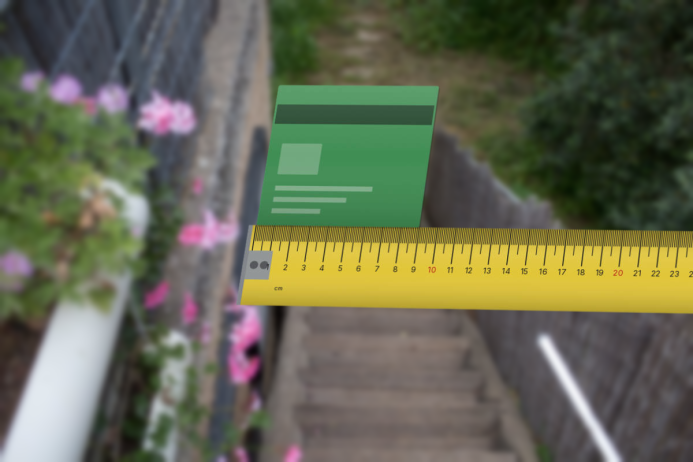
cm 9
